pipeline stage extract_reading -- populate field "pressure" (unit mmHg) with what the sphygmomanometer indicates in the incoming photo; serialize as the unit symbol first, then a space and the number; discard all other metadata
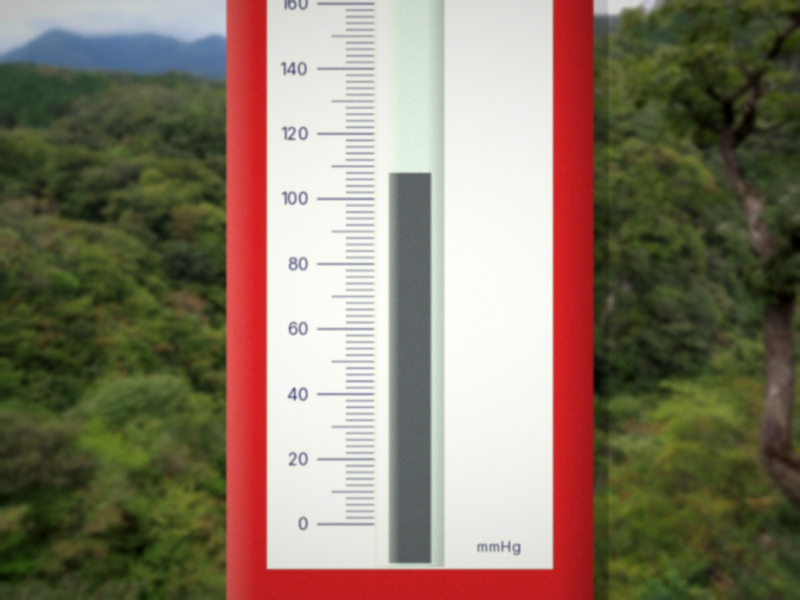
mmHg 108
